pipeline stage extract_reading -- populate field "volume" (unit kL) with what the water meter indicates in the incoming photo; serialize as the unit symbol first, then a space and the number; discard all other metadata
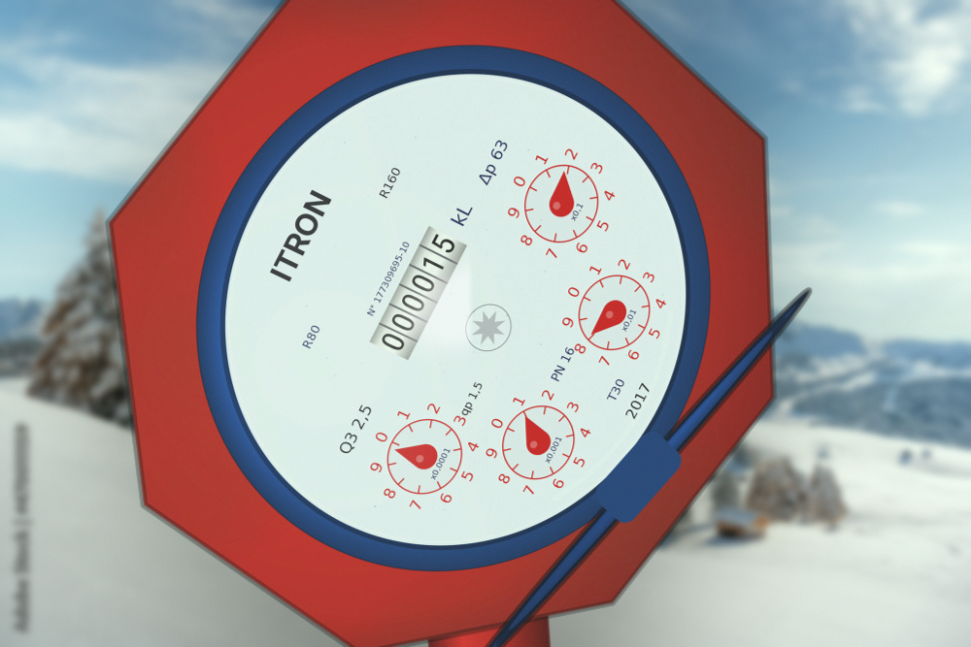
kL 15.1809
